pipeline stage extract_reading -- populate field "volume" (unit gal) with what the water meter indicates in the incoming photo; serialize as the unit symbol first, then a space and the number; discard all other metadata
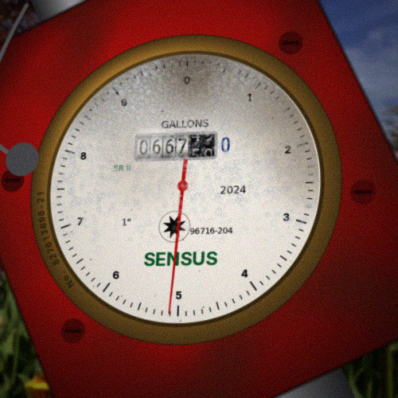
gal 667495.1
